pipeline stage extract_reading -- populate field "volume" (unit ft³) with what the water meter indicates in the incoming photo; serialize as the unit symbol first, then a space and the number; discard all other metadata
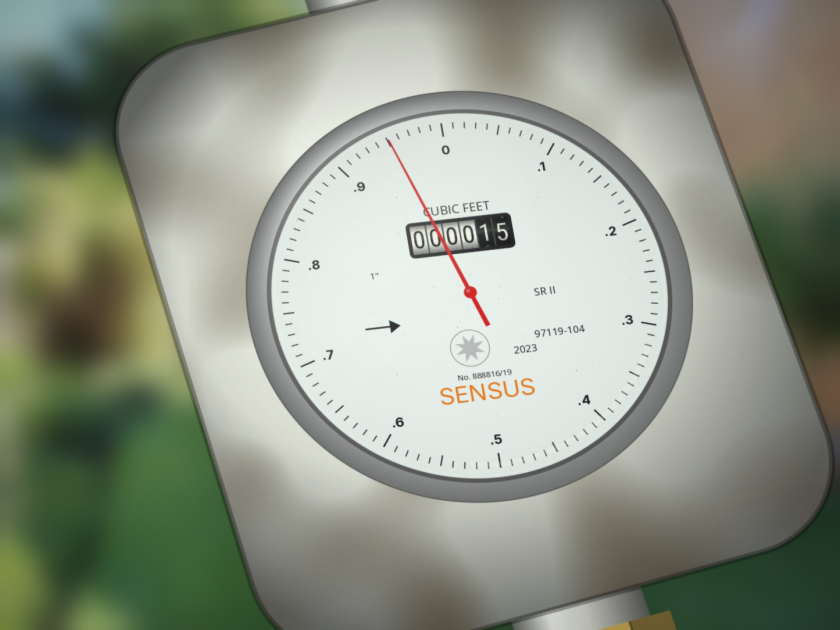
ft³ 14.95
